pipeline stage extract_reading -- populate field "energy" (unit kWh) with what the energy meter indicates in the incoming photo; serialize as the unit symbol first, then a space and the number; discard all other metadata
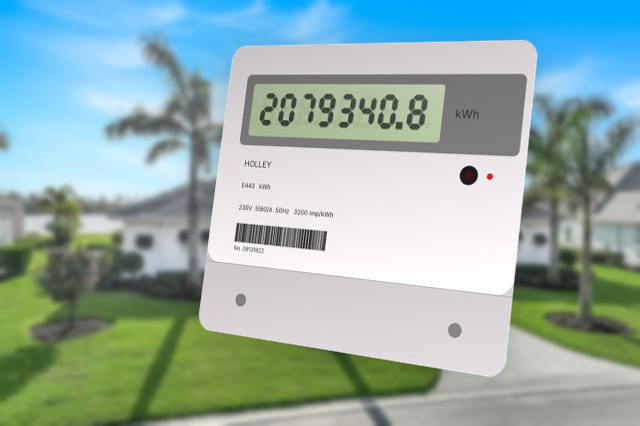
kWh 2079340.8
